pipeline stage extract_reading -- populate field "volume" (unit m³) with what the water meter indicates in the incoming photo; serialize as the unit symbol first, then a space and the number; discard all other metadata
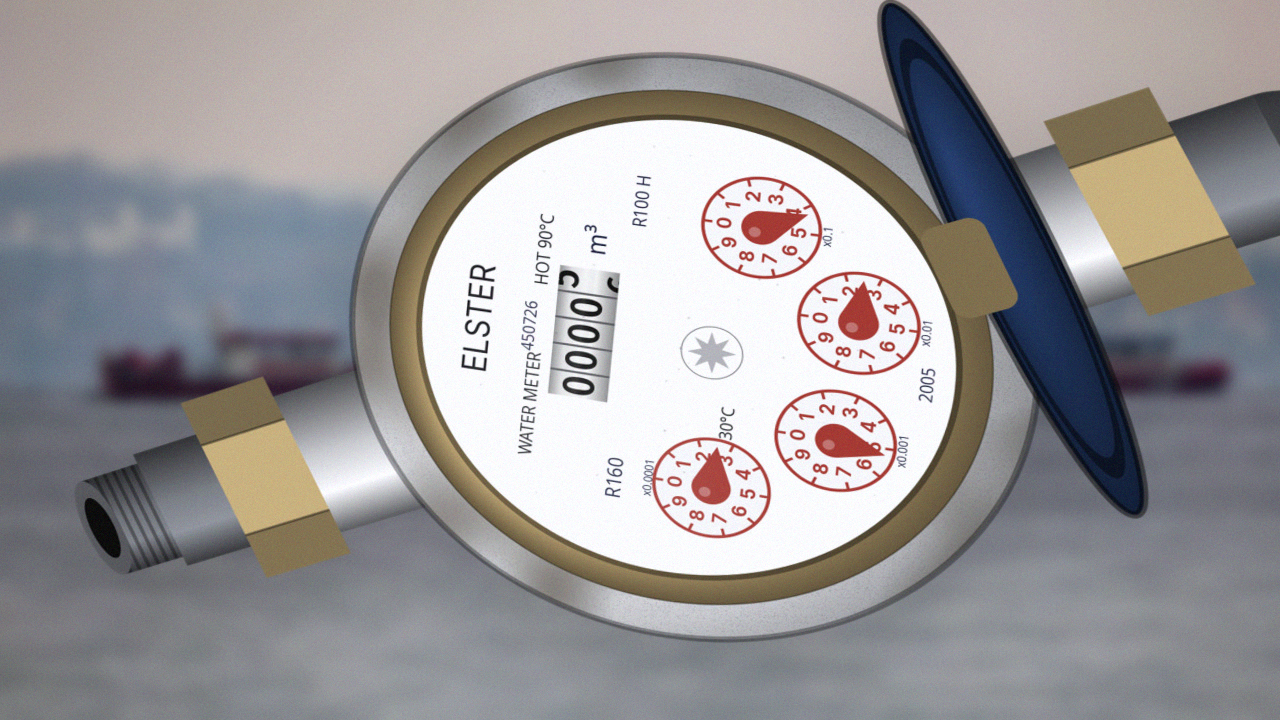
m³ 5.4252
